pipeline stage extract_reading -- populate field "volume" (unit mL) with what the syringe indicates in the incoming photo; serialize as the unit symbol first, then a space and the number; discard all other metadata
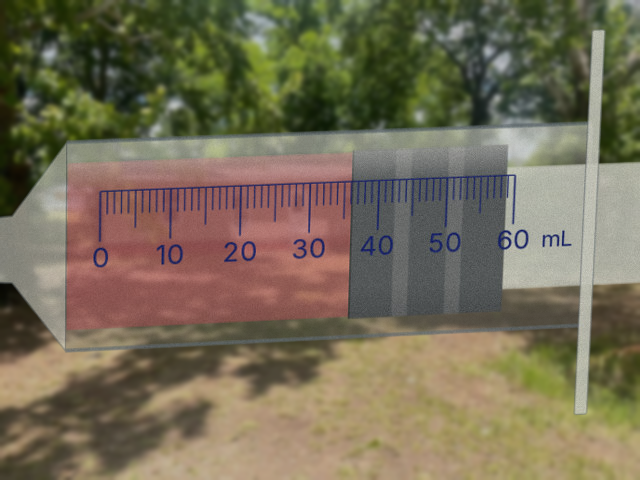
mL 36
